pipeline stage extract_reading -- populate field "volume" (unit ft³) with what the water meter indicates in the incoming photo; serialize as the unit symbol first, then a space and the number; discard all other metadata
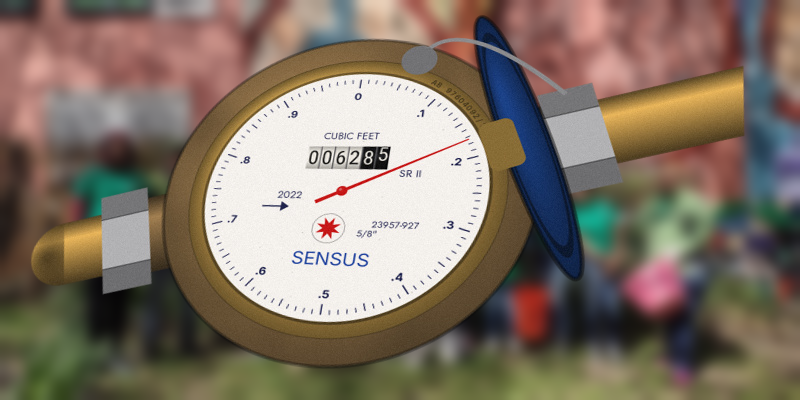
ft³ 6285.17
